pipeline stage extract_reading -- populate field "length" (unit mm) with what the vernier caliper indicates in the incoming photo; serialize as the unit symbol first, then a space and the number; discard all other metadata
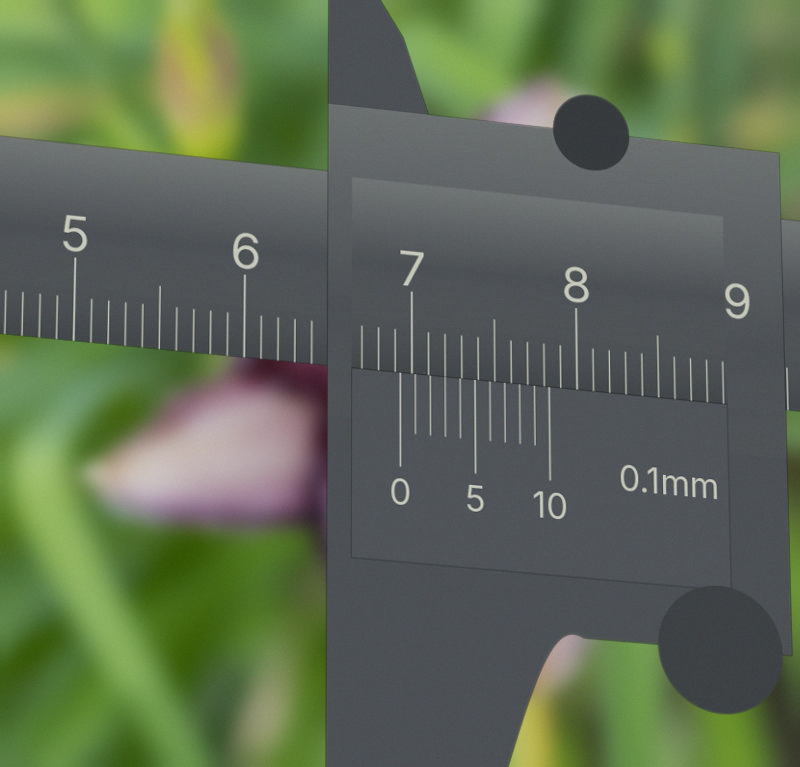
mm 69.3
